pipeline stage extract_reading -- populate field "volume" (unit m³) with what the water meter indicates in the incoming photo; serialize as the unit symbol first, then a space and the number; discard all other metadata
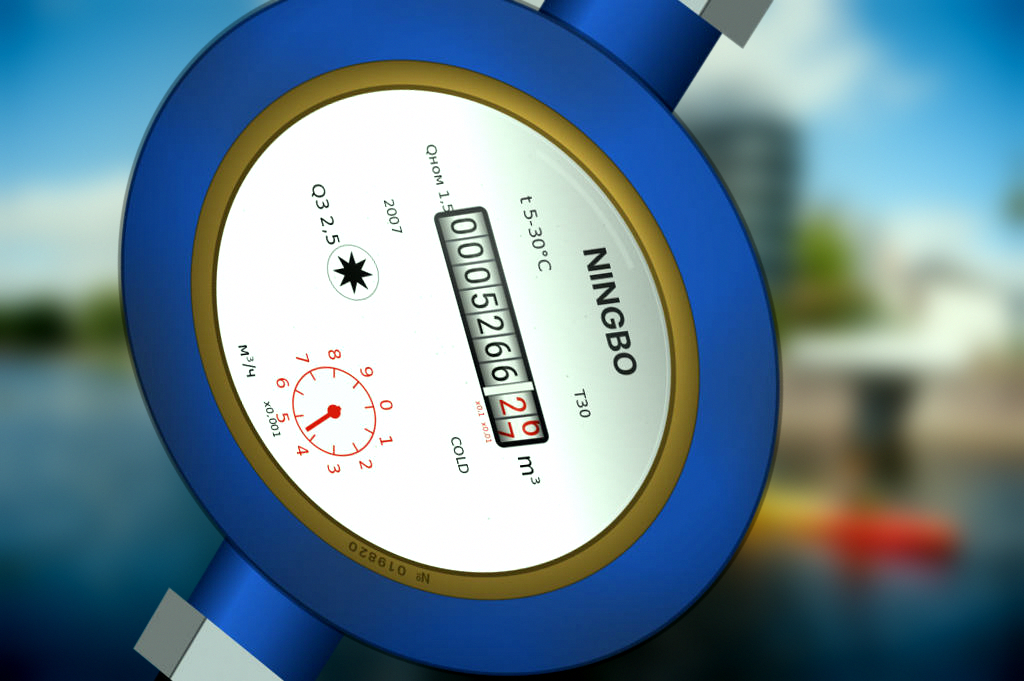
m³ 5266.264
